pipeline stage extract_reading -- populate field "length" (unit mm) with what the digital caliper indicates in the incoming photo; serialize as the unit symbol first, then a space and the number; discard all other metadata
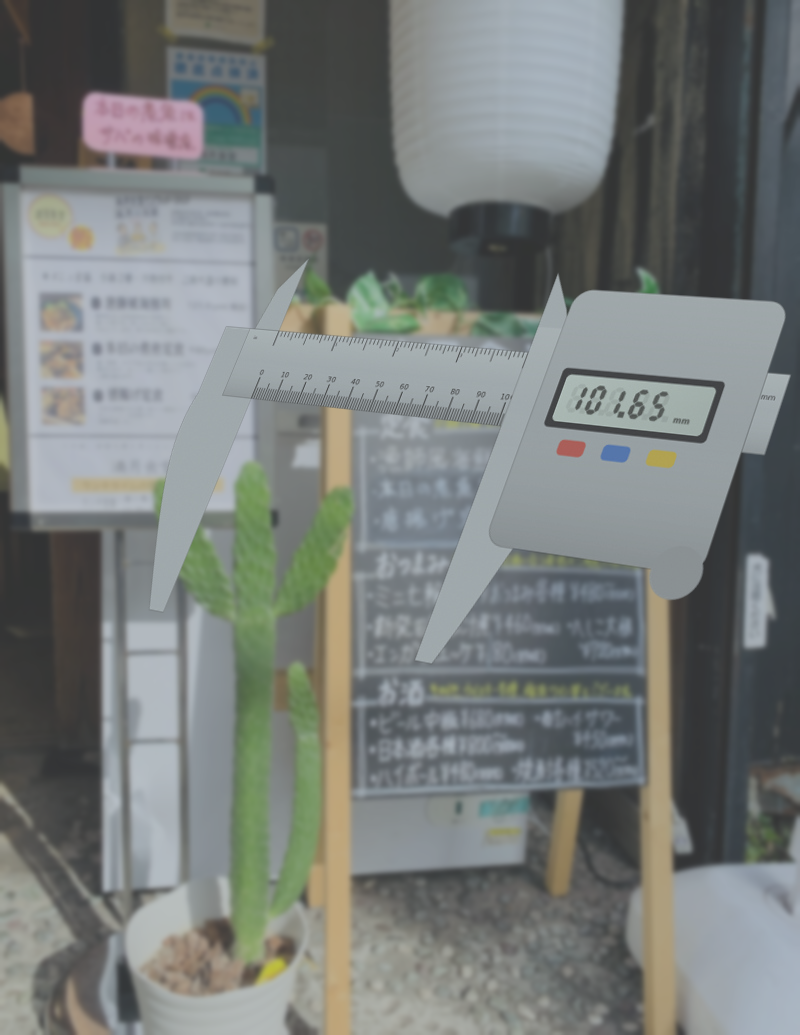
mm 101.65
